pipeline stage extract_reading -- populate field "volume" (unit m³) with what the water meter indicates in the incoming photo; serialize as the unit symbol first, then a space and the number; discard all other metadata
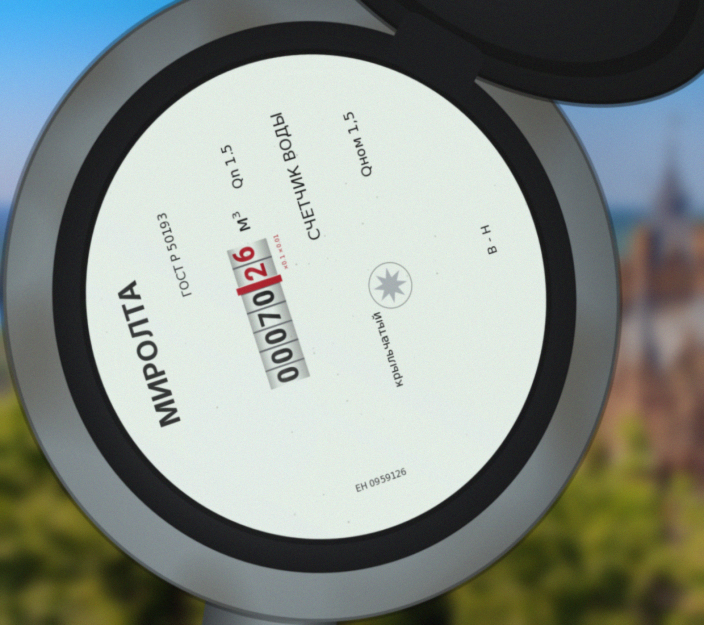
m³ 70.26
